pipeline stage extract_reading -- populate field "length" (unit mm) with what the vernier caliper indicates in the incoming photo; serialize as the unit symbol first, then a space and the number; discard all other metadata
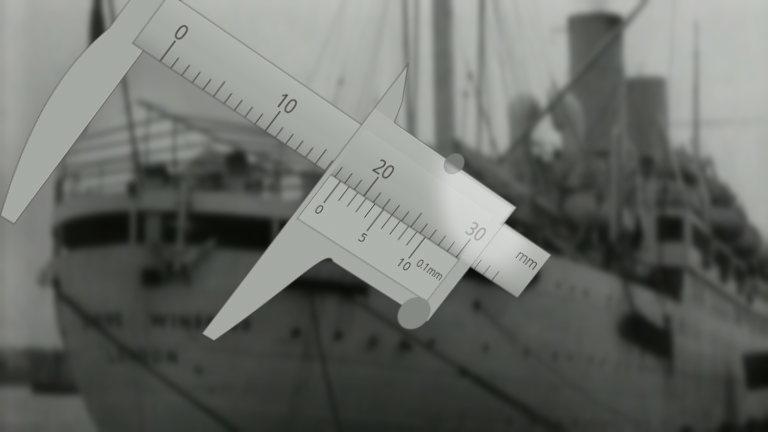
mm 17.6
